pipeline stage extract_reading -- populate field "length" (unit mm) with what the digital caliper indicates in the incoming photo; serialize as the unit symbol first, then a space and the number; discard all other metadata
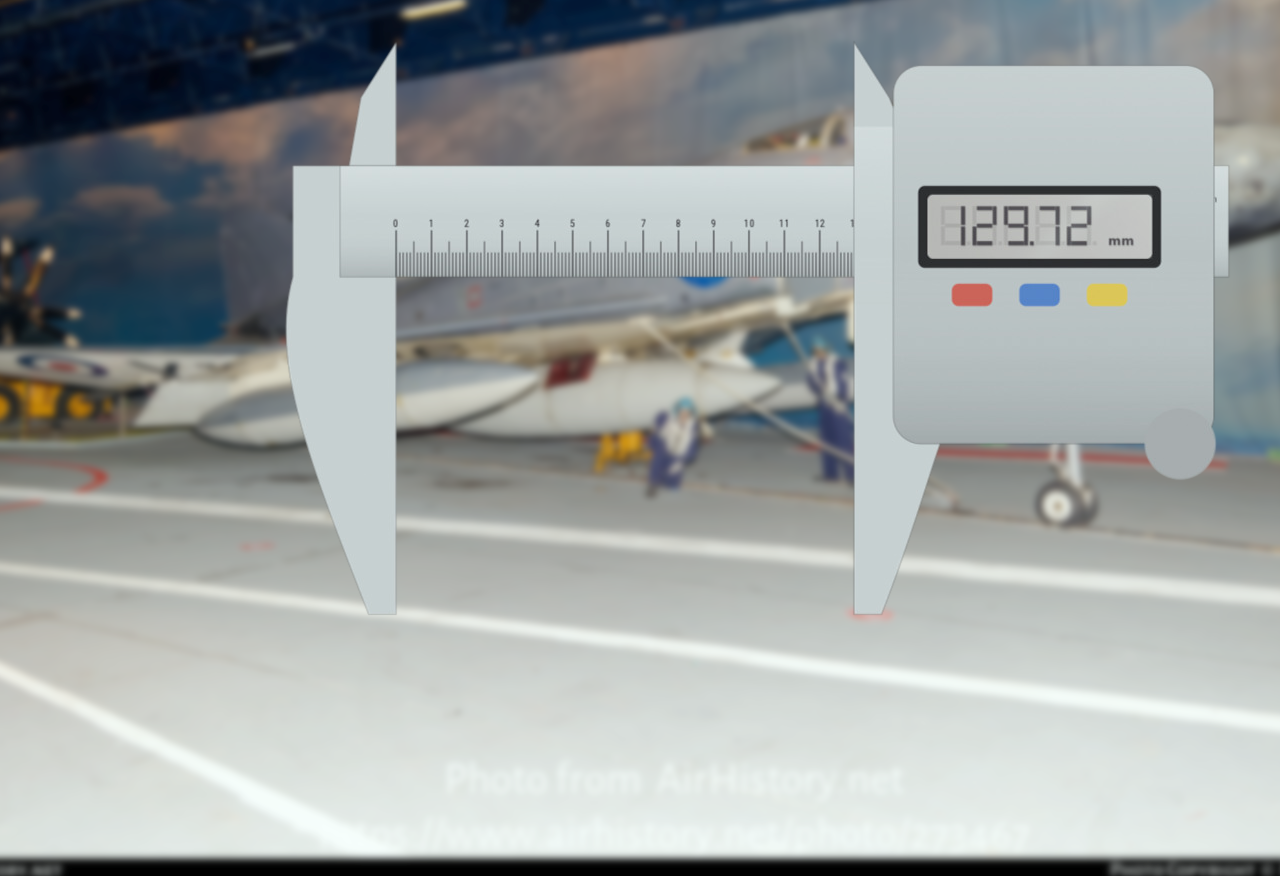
mm 129.72
